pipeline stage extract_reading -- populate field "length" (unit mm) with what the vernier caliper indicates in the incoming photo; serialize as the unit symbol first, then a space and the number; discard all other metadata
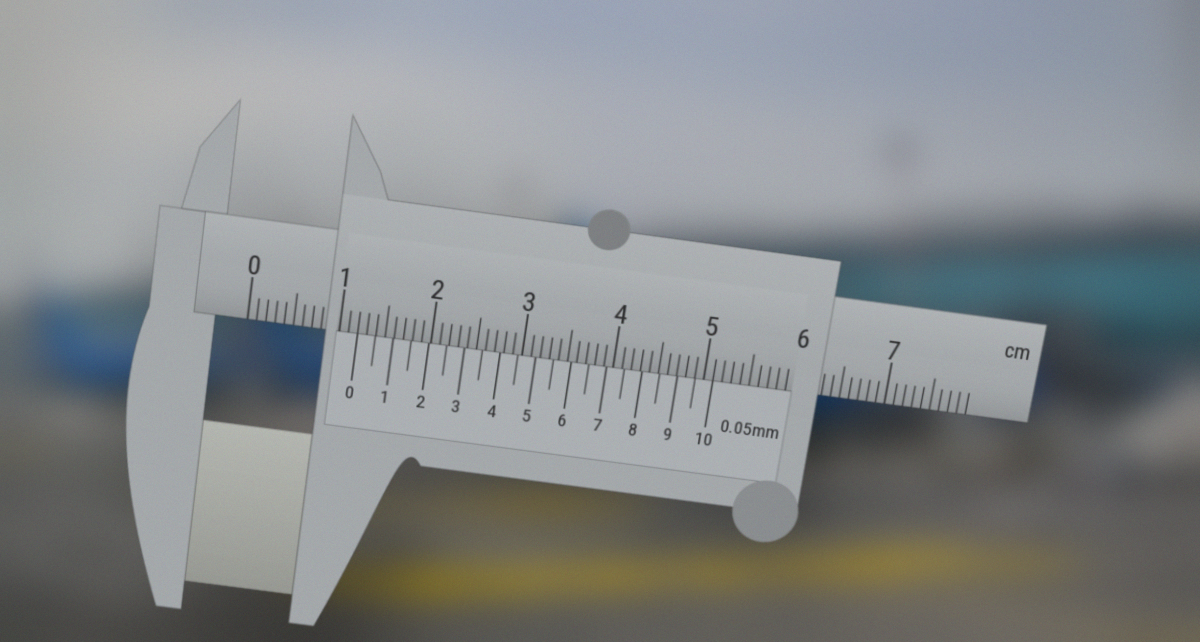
mm 12.0
